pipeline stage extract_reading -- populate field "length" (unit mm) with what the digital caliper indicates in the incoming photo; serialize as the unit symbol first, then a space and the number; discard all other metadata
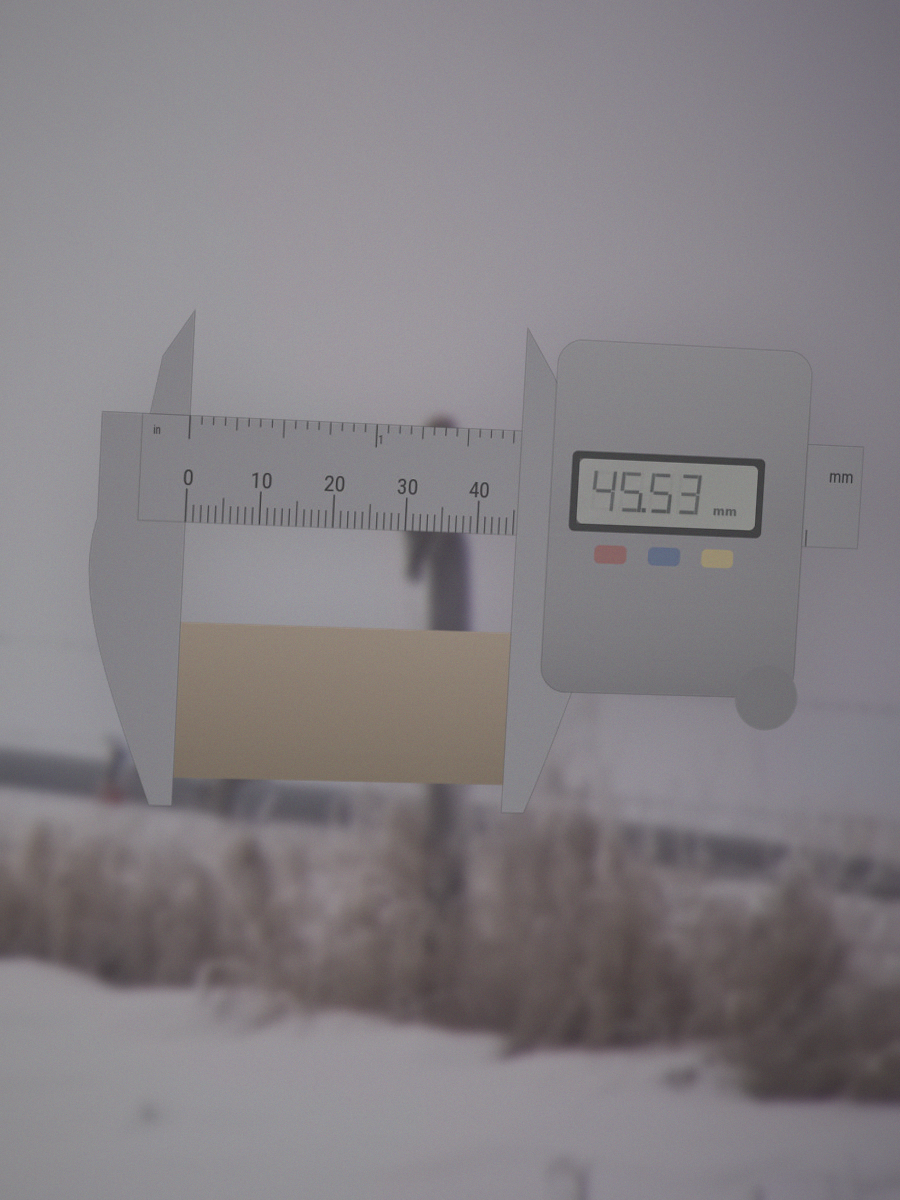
mm 45.53
